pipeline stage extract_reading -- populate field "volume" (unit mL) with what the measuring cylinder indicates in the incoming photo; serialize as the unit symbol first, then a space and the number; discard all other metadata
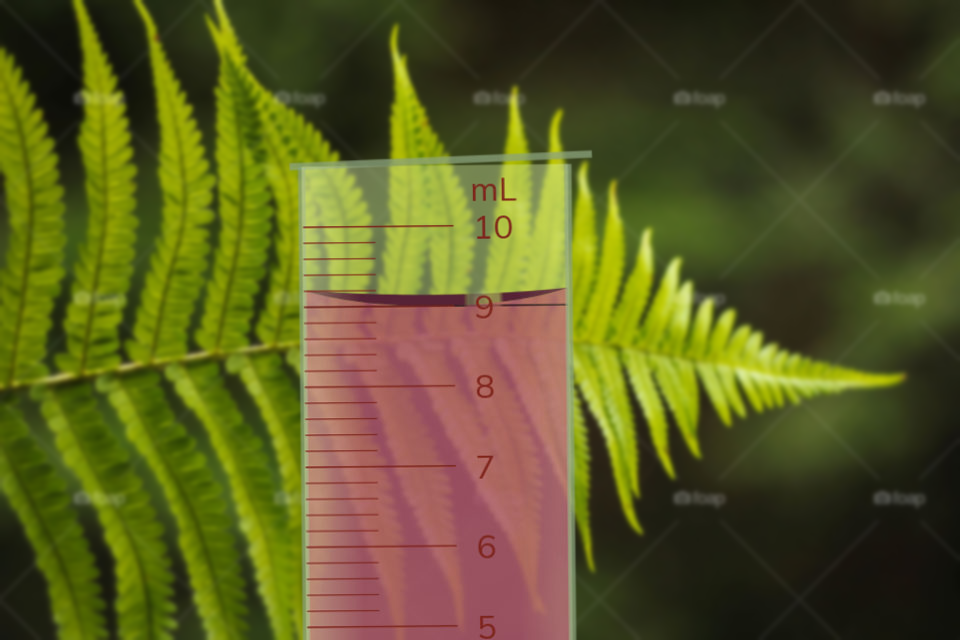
mL 9
